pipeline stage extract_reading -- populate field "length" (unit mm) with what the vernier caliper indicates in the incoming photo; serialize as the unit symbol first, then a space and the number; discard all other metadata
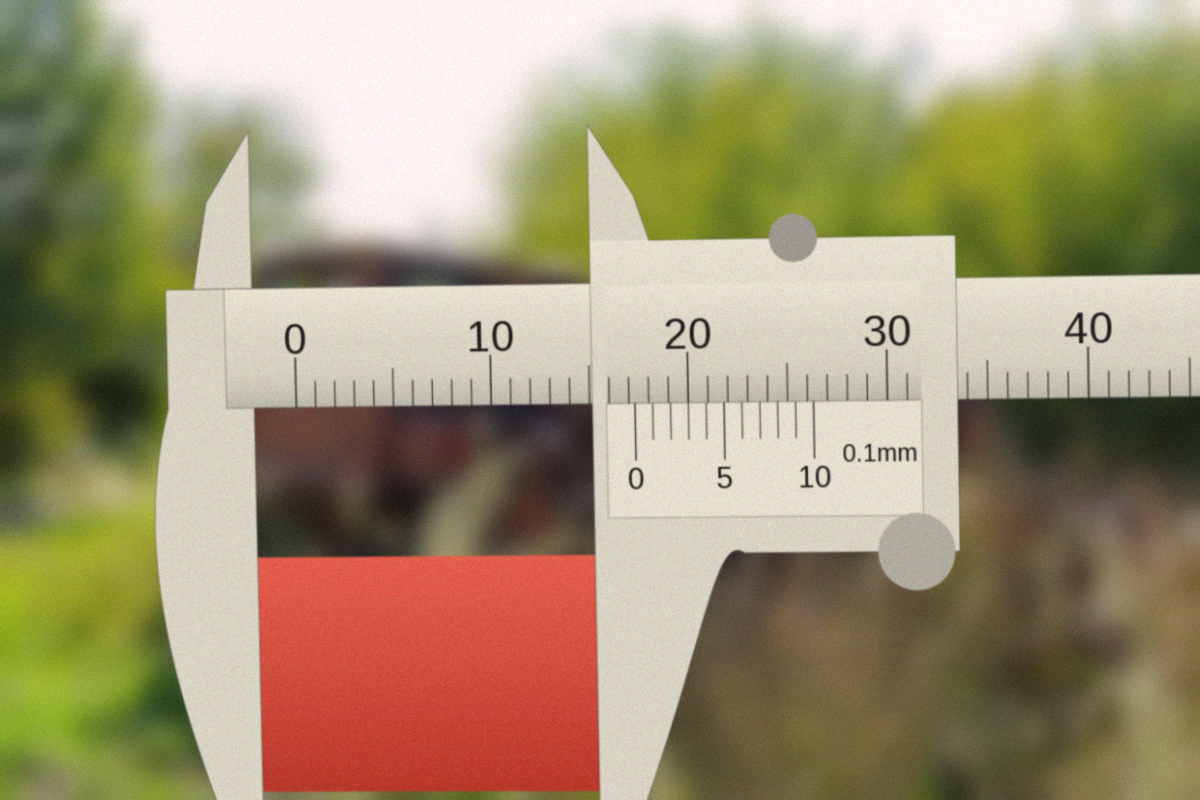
mm 17.3
